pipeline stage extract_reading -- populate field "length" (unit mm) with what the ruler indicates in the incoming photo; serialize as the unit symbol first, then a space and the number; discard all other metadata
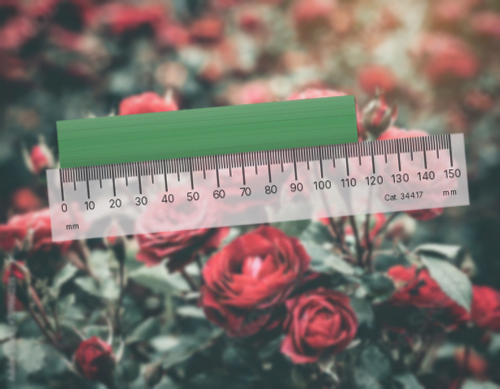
mm 115
